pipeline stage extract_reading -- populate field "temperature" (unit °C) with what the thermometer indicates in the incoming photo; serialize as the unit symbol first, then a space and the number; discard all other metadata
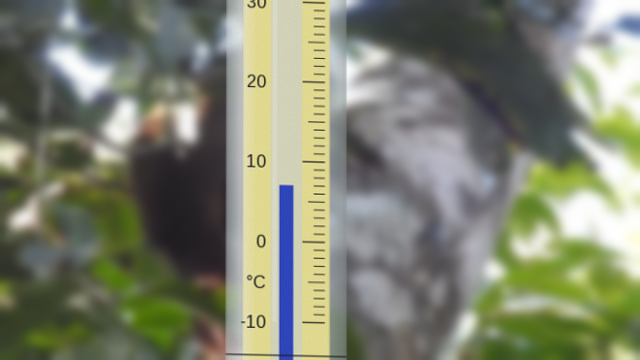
°C 7
